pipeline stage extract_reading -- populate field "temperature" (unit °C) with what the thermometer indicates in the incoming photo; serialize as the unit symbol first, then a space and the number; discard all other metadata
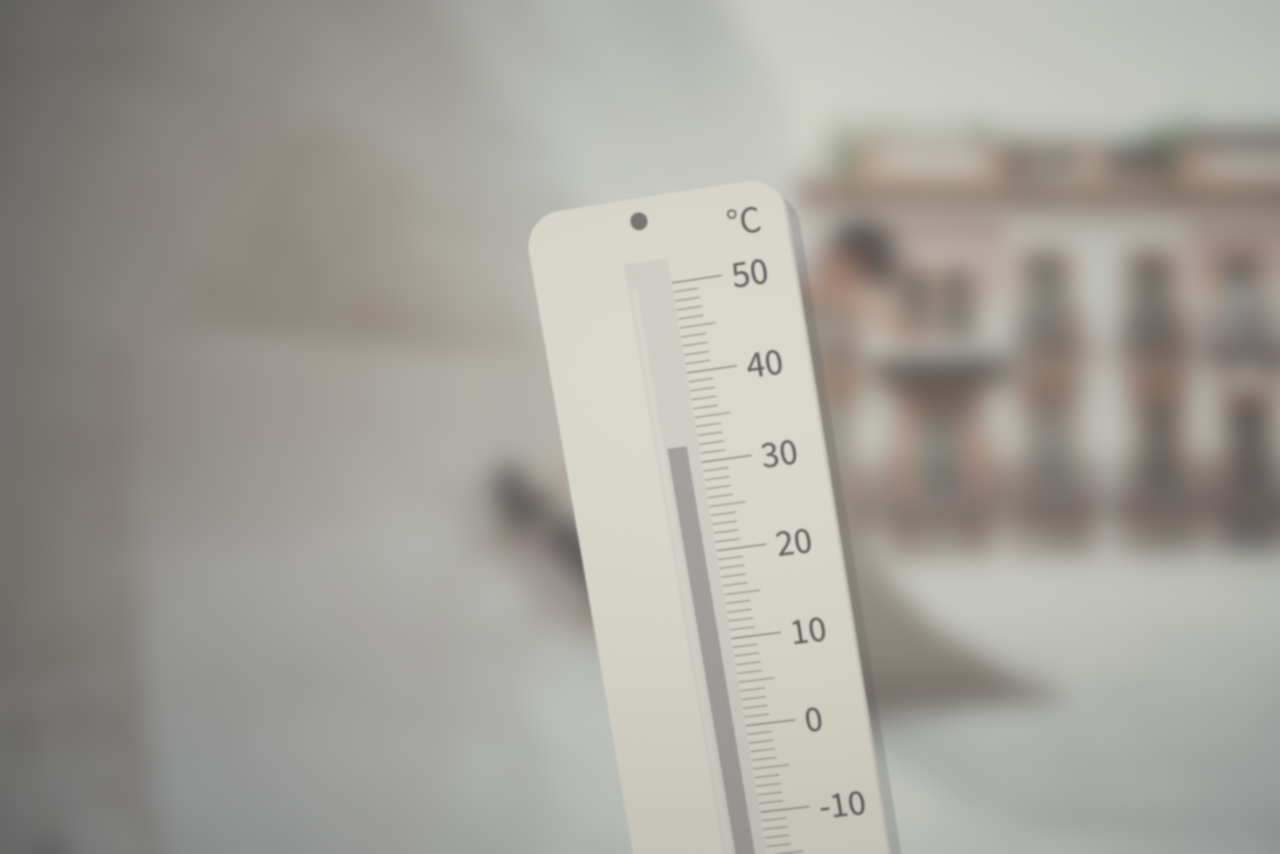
°C 32
